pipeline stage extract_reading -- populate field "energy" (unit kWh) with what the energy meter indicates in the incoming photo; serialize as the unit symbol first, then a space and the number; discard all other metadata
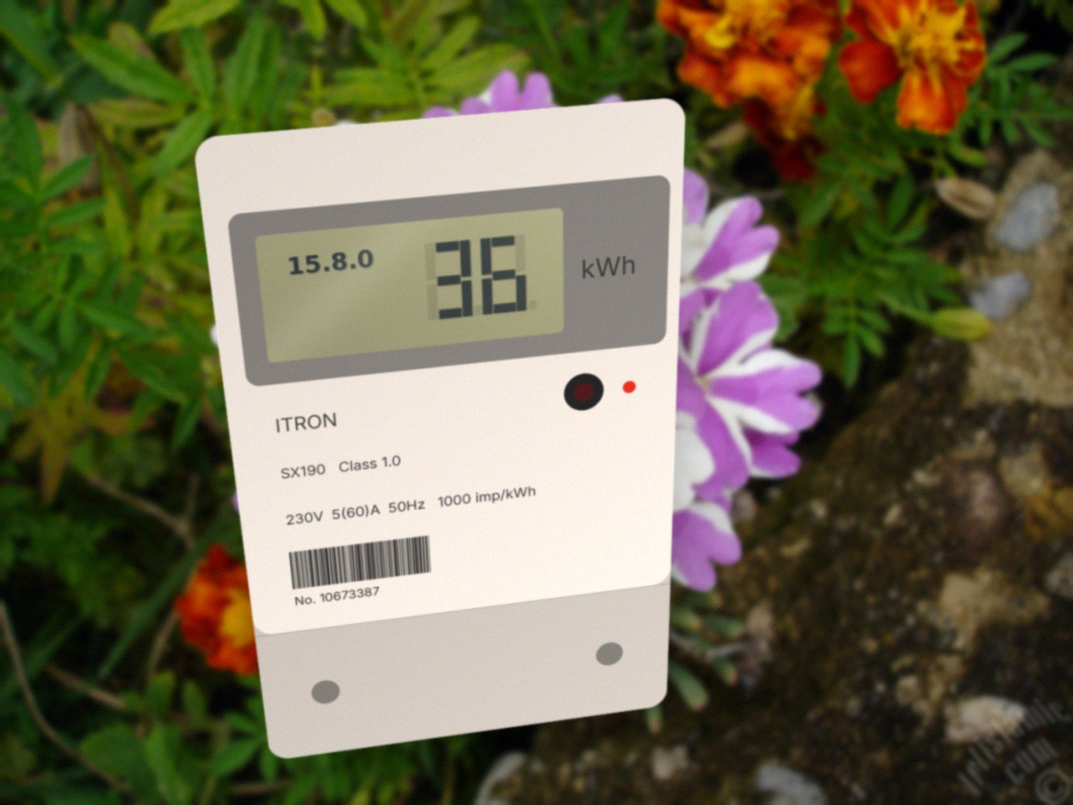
kWh 36
